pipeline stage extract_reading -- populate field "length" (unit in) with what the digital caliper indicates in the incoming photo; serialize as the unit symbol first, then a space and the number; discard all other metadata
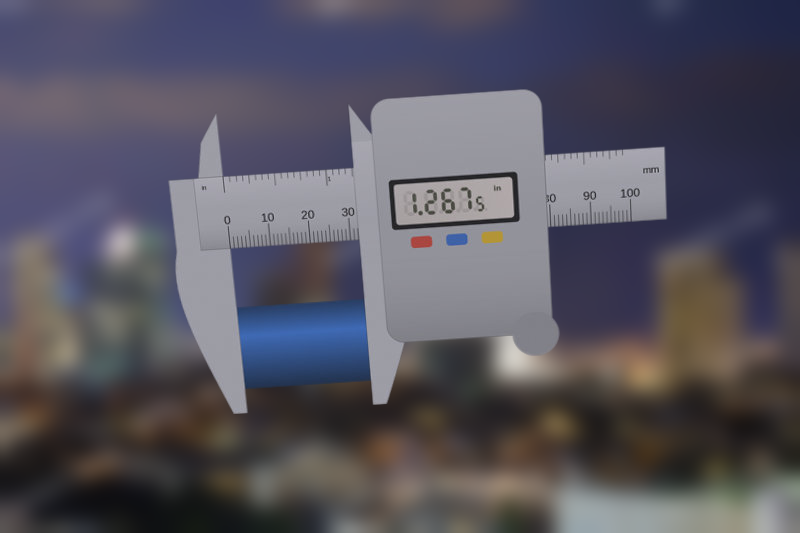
in 1.2675
